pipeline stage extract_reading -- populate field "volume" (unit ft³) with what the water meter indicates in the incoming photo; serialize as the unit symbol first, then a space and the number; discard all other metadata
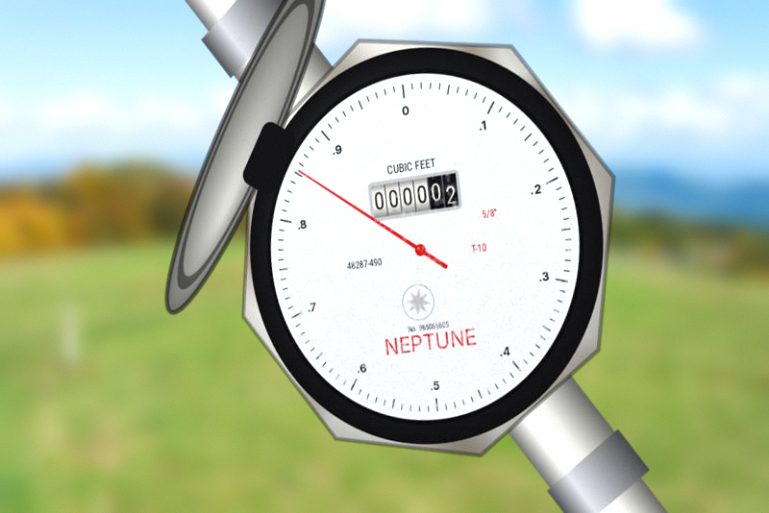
ft³ 1.85
